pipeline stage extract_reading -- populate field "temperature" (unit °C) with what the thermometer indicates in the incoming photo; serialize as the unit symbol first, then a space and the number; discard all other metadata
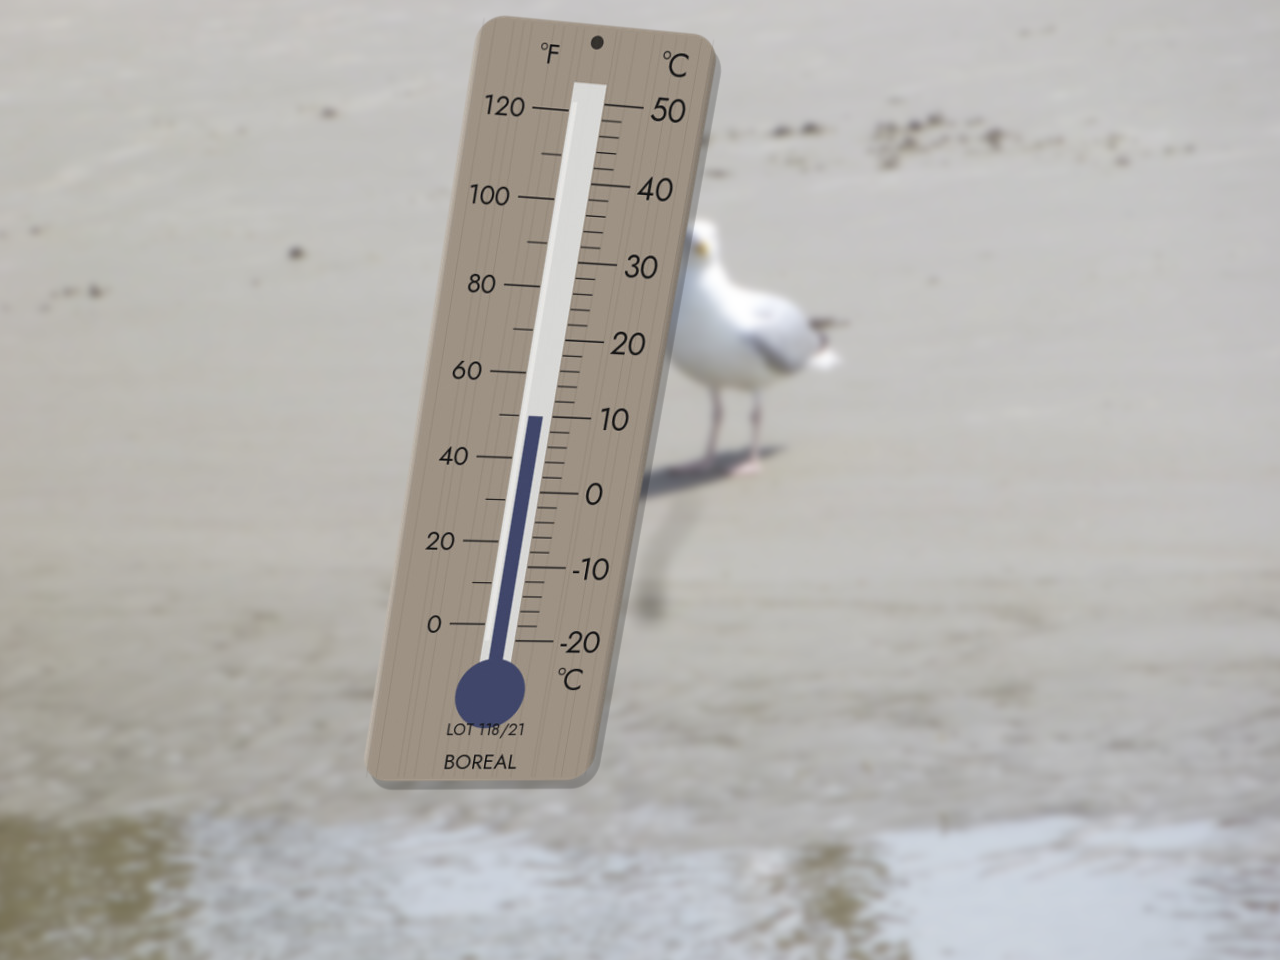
°C 10
